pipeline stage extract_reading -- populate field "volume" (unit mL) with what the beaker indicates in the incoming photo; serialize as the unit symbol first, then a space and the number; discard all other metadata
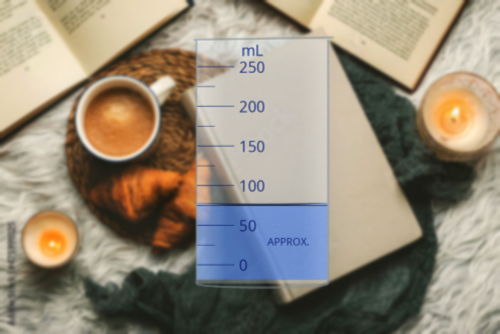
mL 75
